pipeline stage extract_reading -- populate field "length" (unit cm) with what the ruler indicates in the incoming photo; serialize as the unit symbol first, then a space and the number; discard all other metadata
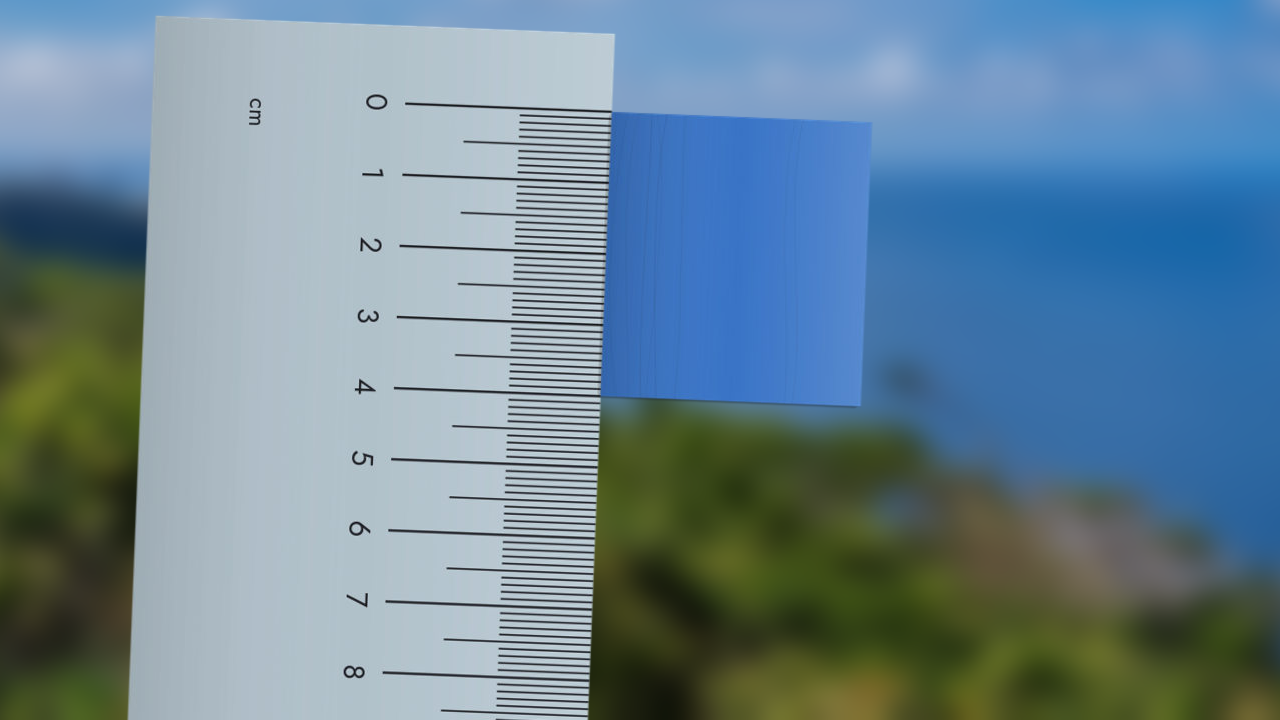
cm 4
